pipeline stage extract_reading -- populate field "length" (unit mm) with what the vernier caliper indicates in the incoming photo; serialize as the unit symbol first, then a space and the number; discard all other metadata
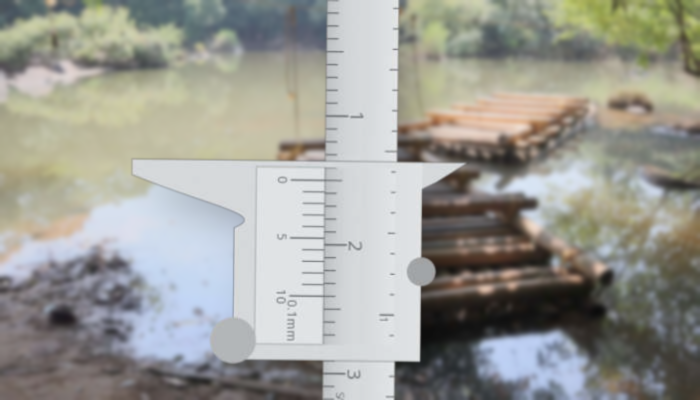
mm 15.0
